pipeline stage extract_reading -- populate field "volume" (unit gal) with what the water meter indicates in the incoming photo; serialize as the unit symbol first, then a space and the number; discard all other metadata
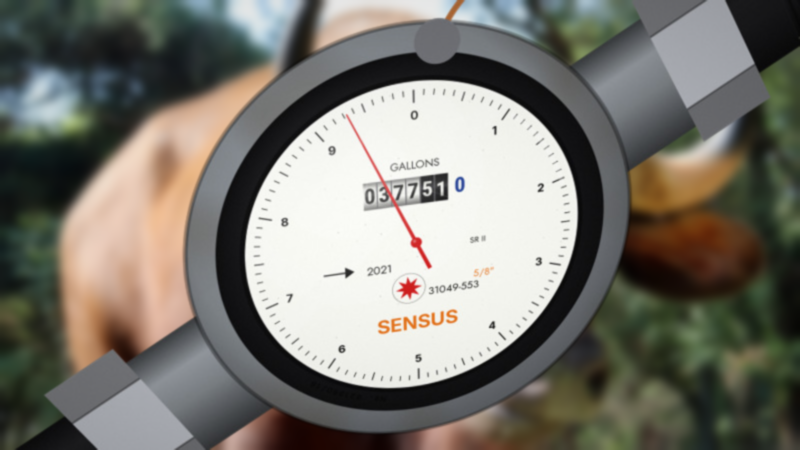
gal 377509.3
